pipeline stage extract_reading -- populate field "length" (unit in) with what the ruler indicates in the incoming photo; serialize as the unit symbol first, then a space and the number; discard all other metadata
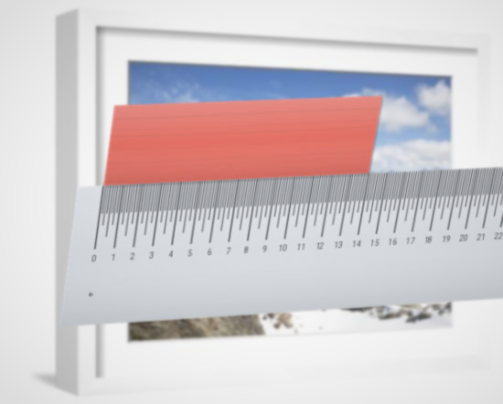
in 14
